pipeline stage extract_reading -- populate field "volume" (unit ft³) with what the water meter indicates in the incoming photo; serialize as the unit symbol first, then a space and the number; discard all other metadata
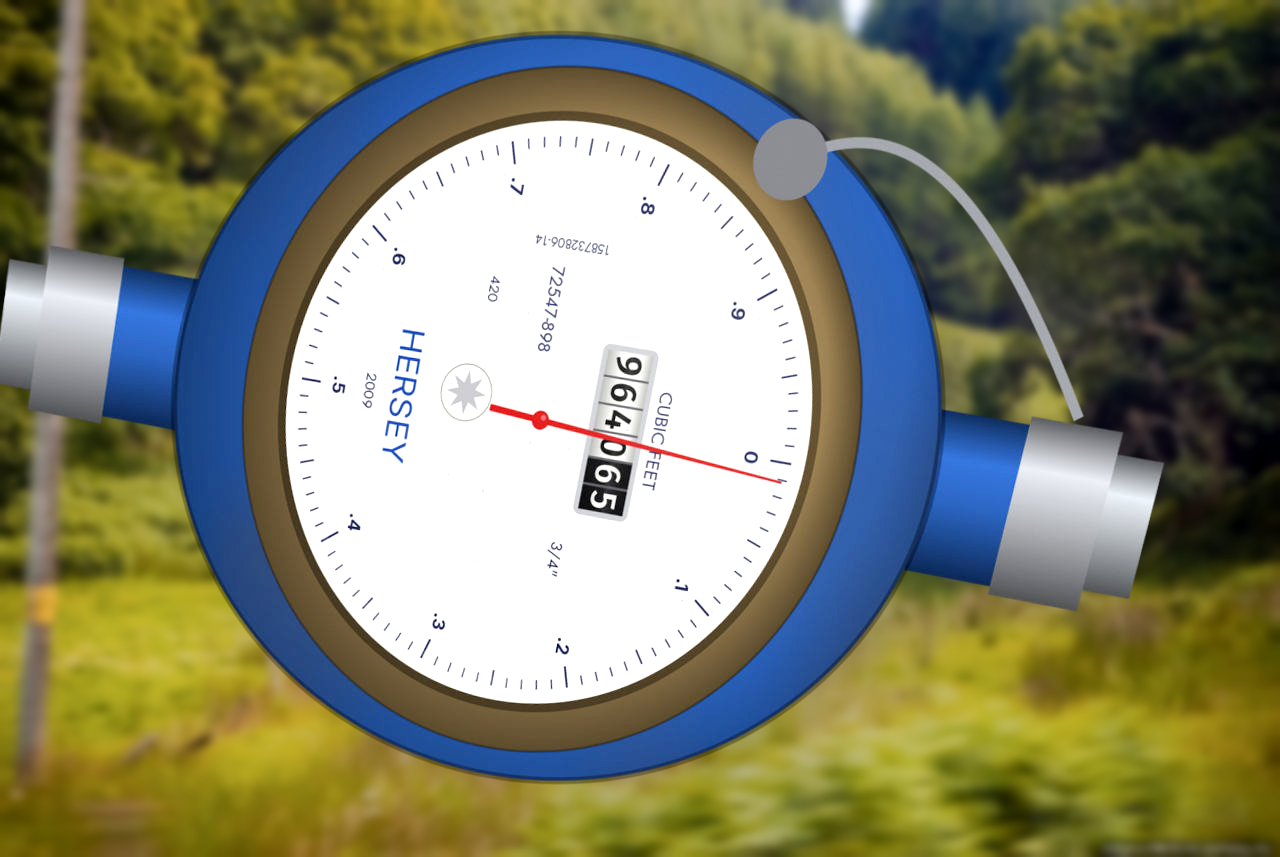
ft³ 964065.01
